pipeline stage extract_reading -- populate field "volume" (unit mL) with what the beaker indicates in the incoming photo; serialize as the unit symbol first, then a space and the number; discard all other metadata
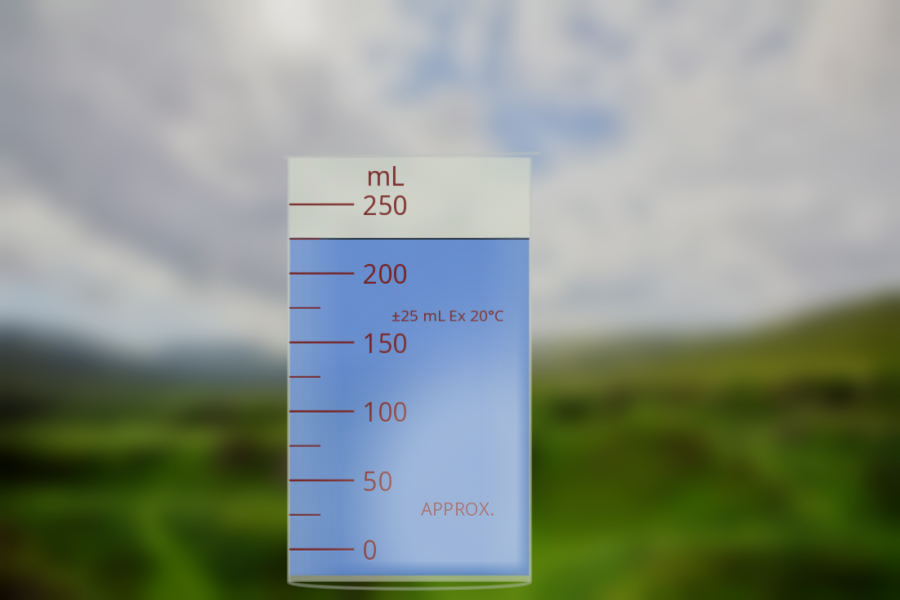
mL 225
